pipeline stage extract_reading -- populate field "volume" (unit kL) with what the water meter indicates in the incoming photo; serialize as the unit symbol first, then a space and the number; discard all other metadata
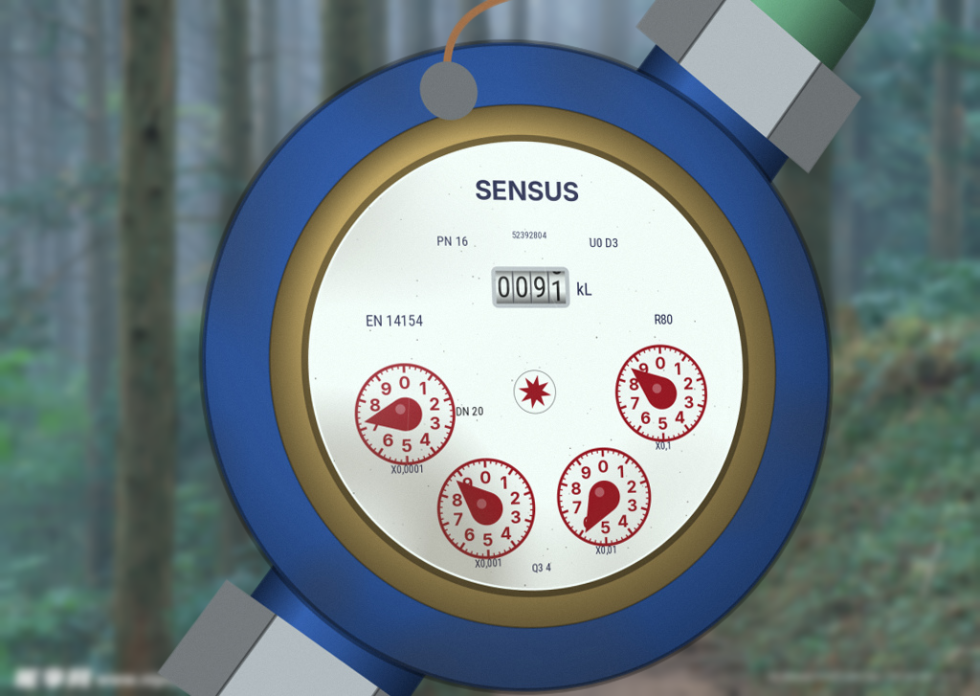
kL 90.8587
